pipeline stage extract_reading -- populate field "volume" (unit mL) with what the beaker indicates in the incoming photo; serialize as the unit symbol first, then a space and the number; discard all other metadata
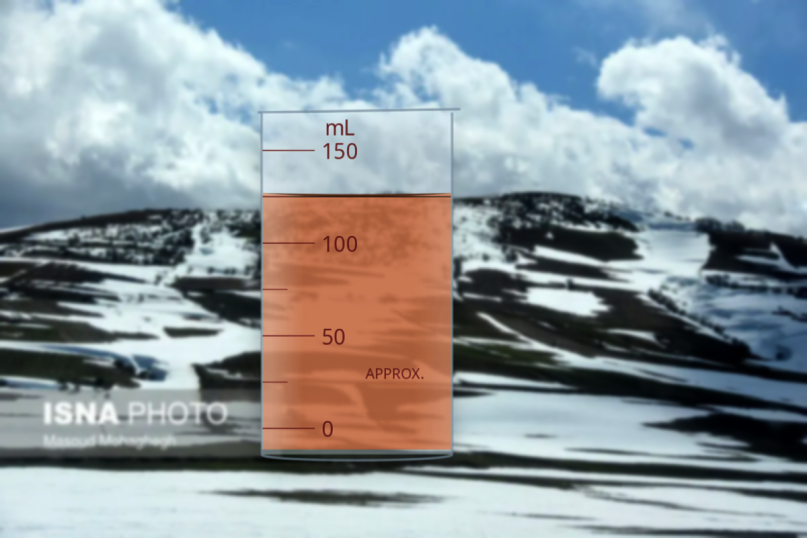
mL 125
